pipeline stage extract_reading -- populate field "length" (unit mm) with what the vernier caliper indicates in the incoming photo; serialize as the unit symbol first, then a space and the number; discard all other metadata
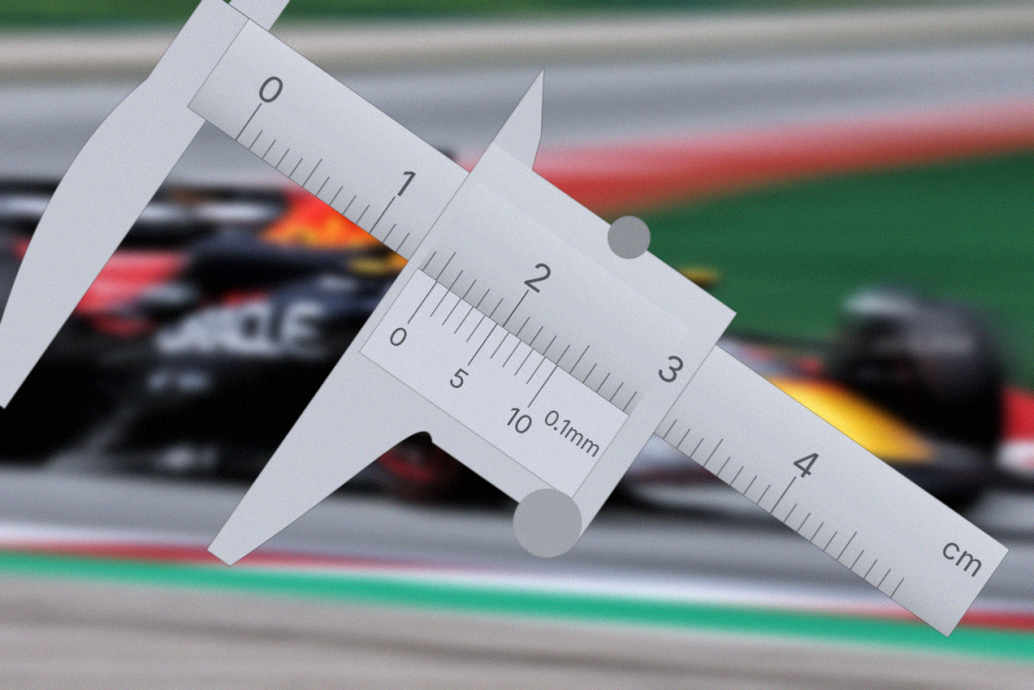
mm 15.1
